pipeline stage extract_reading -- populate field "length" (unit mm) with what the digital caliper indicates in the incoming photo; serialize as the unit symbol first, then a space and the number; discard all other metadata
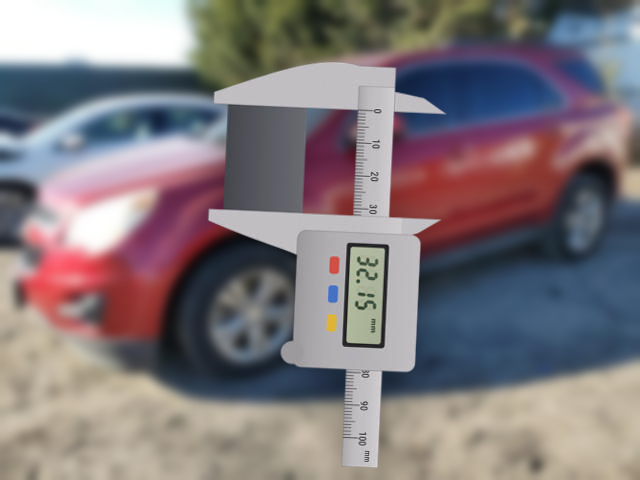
mm 32.15
